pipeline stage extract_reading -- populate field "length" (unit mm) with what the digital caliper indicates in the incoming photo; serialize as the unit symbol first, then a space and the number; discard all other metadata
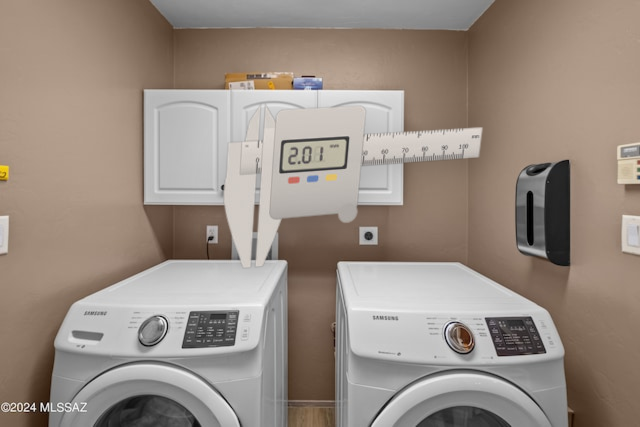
mm 2.01
